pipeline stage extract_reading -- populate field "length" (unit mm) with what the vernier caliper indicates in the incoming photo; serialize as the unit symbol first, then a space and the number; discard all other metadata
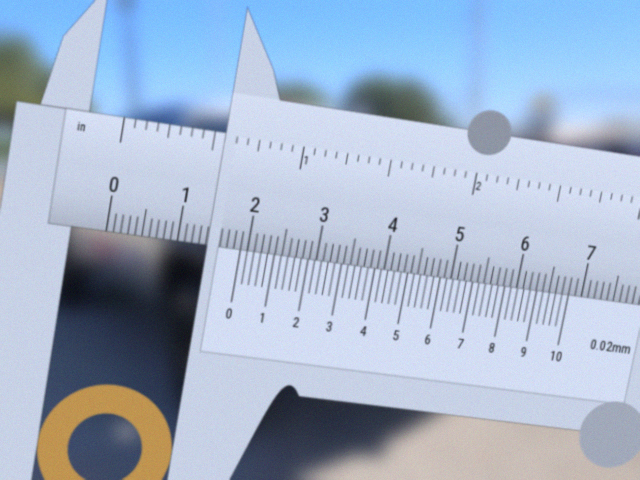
mm 19.0
